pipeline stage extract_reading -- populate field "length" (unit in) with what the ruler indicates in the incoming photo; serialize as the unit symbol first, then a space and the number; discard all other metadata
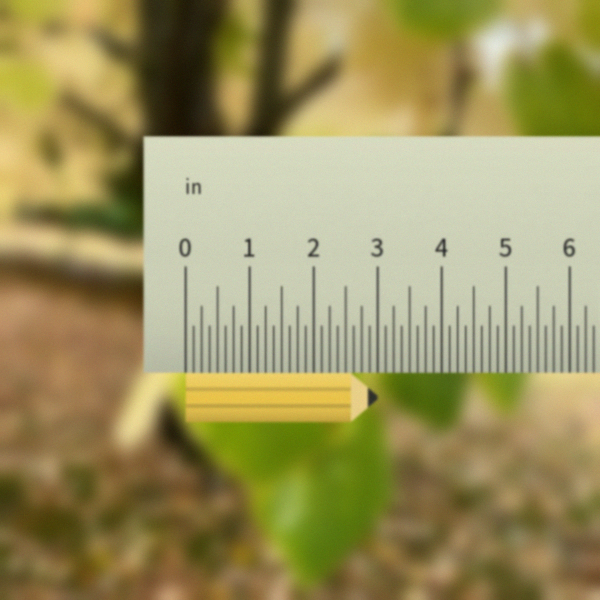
in 3
